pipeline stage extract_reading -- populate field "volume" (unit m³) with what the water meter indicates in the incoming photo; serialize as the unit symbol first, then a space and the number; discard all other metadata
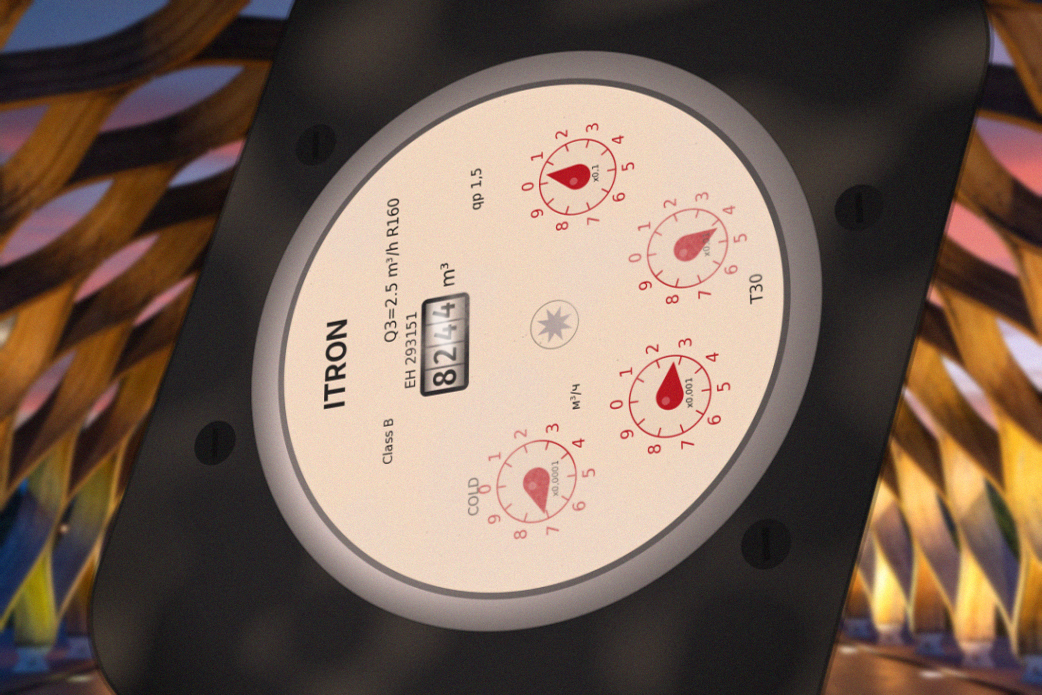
m³ 8244.0427
